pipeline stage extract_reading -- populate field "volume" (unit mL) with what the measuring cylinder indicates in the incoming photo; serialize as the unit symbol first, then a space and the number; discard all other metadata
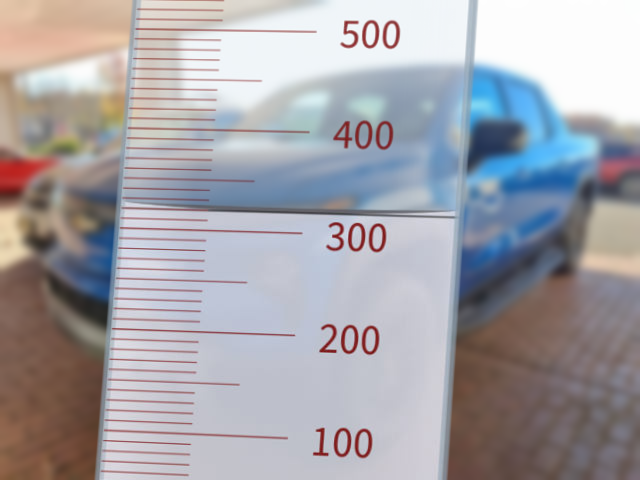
mL 320
